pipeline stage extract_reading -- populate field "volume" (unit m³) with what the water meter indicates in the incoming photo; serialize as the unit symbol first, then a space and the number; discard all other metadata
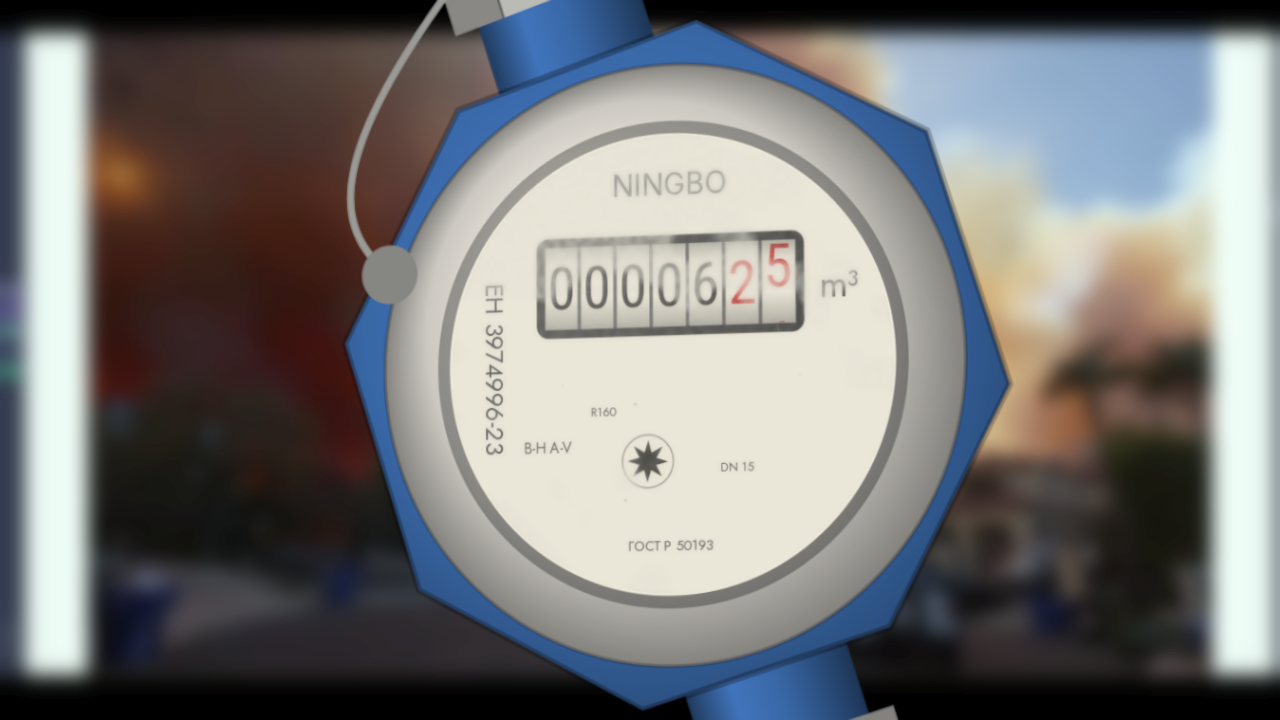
m³ 6.25
